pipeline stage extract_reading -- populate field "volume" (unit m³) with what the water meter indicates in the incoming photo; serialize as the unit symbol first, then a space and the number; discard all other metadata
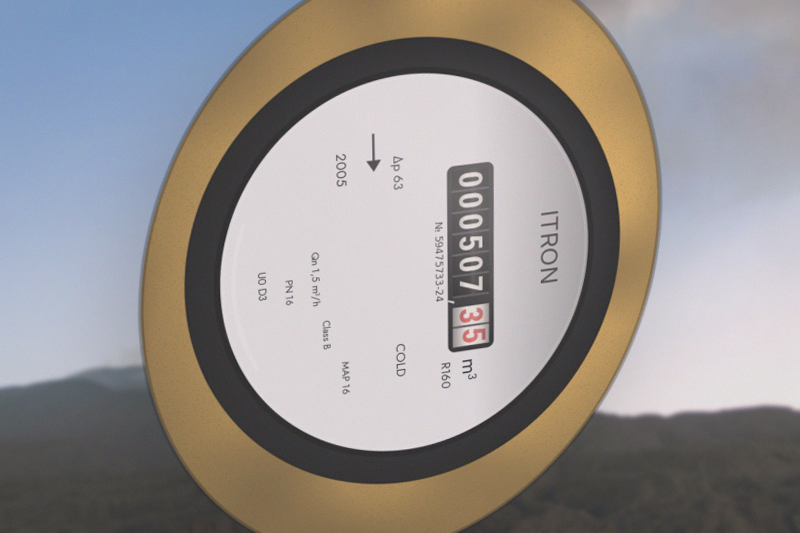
m³ 507.35
